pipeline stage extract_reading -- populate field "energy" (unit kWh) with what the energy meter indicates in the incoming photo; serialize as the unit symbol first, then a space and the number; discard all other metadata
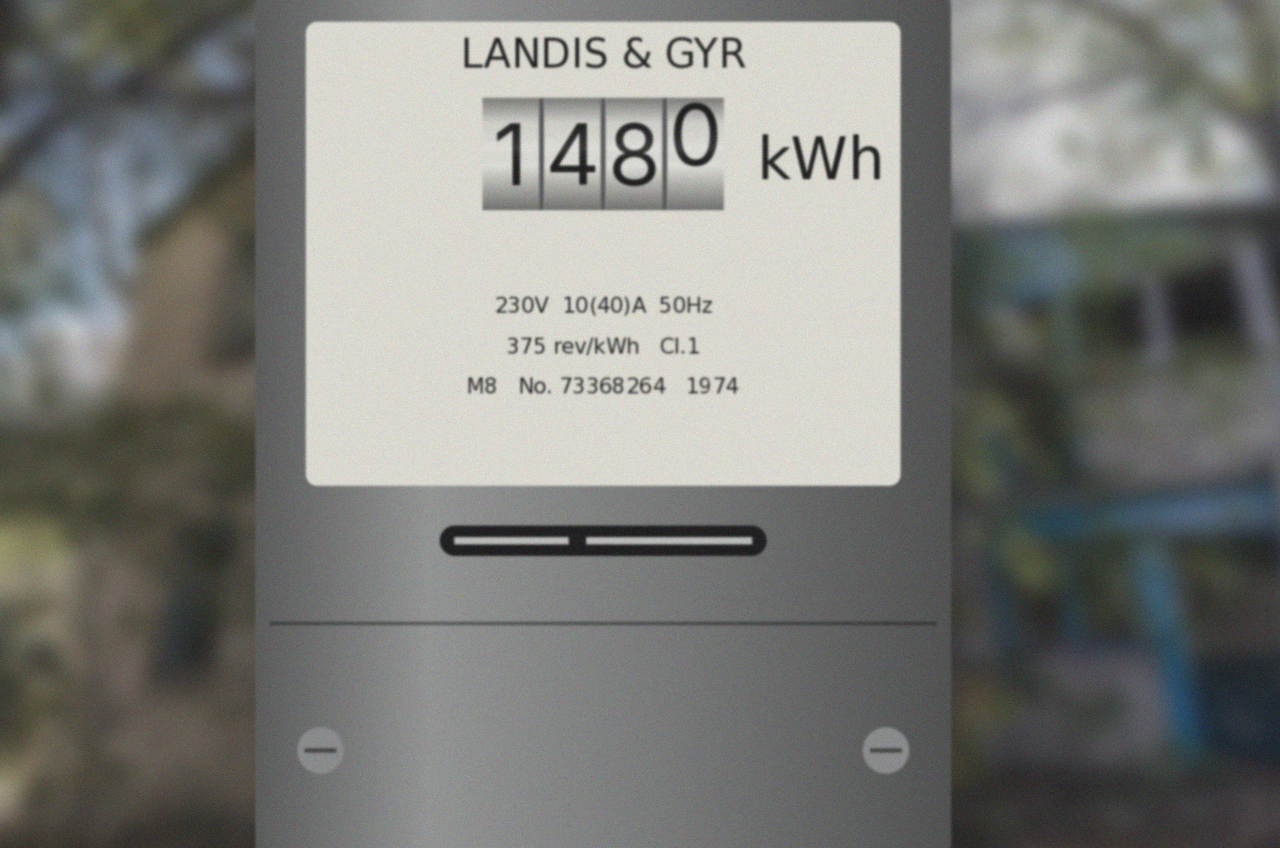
kWh 1480
